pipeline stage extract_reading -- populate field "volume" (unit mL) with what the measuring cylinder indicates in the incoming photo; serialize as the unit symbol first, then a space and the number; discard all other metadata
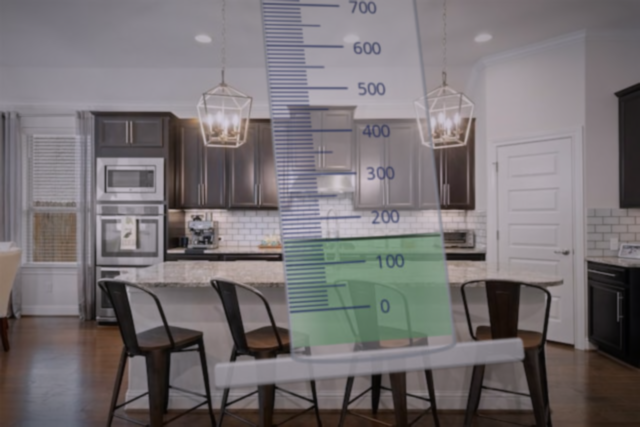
mL 150
